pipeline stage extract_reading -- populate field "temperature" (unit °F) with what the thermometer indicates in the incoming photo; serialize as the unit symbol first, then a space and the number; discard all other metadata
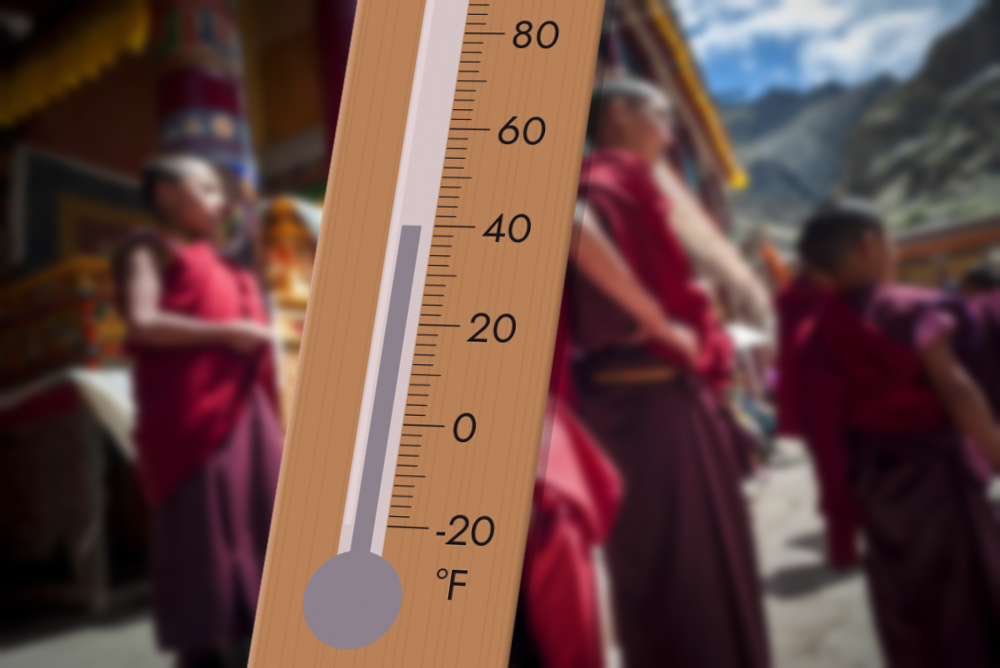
°F 40
